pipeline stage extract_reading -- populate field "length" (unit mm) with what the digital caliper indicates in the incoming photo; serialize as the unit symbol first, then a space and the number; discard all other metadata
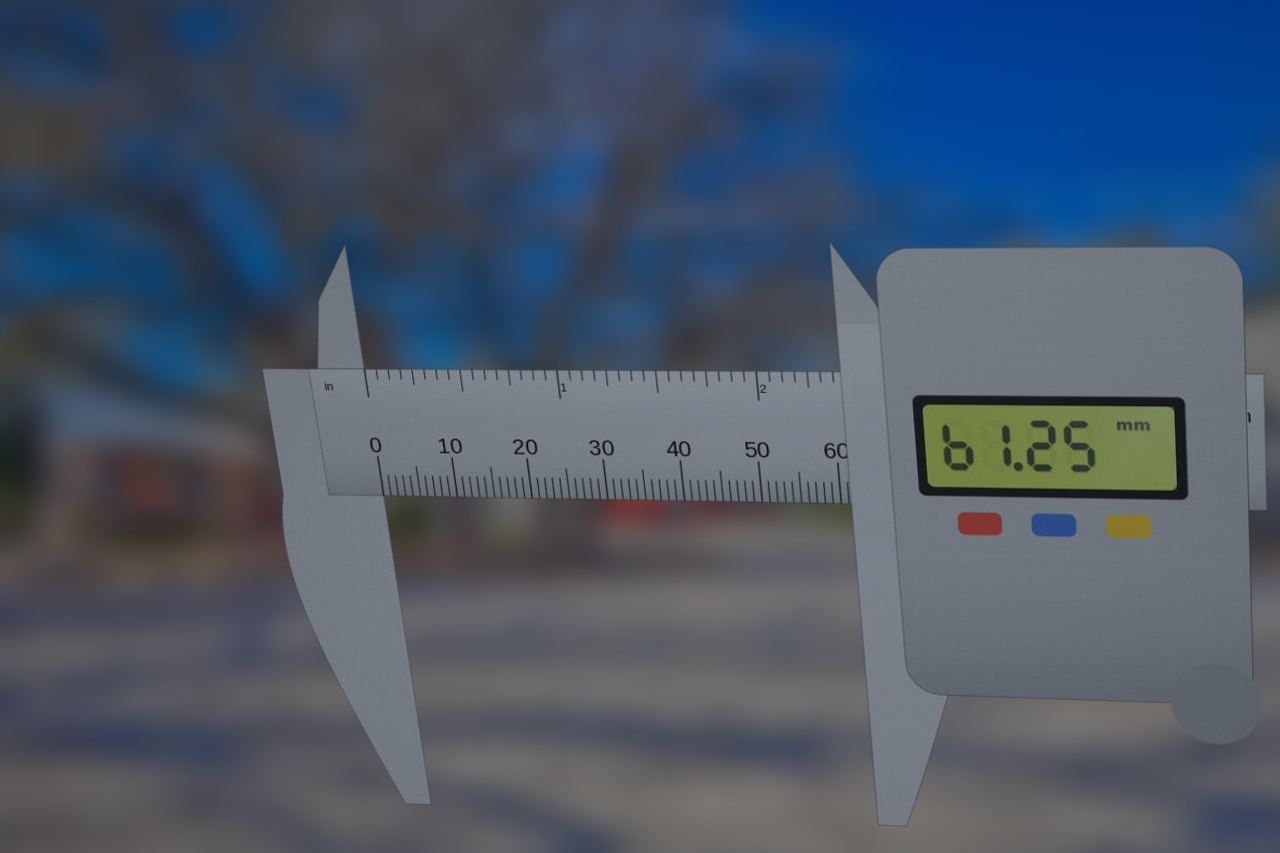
mm 61.25
